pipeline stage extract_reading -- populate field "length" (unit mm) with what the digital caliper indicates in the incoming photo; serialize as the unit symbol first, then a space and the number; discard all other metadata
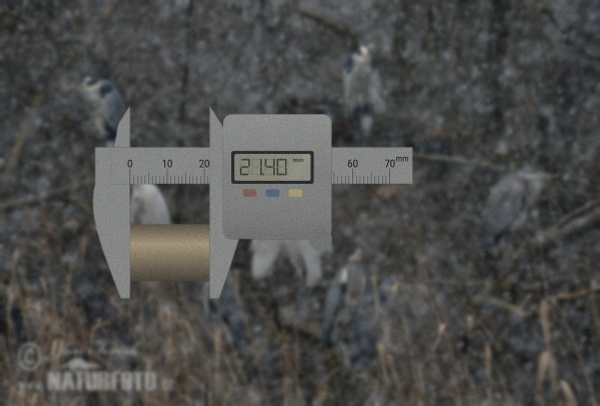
mm 21.40
